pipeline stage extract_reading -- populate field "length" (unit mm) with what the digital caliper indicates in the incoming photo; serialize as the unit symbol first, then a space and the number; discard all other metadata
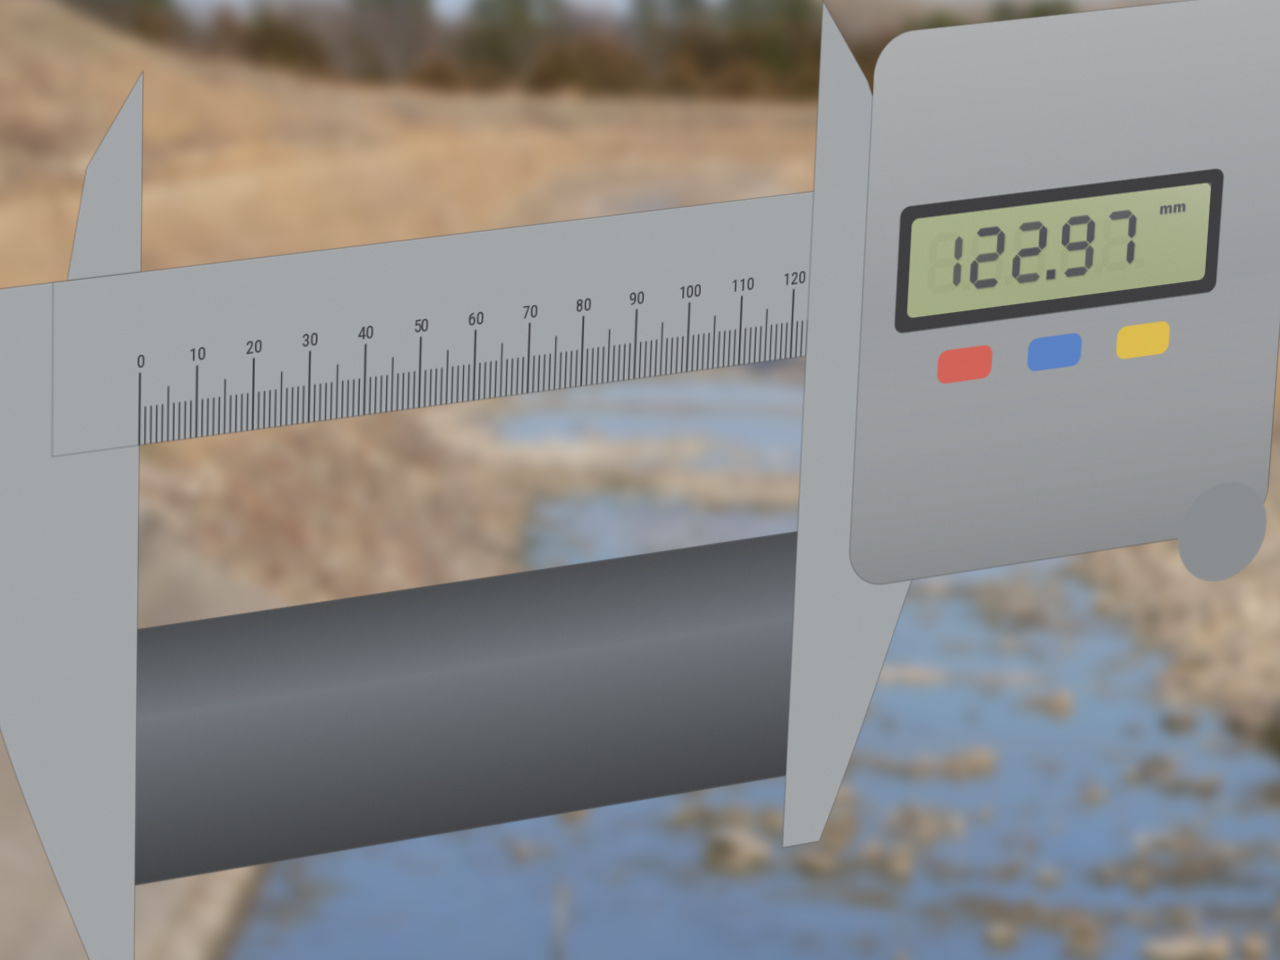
mm 122.97
